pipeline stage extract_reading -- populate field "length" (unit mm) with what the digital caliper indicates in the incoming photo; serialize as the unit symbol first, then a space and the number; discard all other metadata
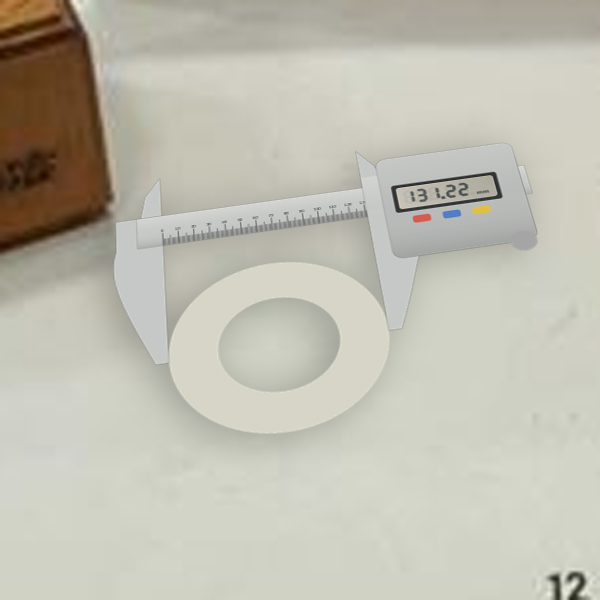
mm 131.22
